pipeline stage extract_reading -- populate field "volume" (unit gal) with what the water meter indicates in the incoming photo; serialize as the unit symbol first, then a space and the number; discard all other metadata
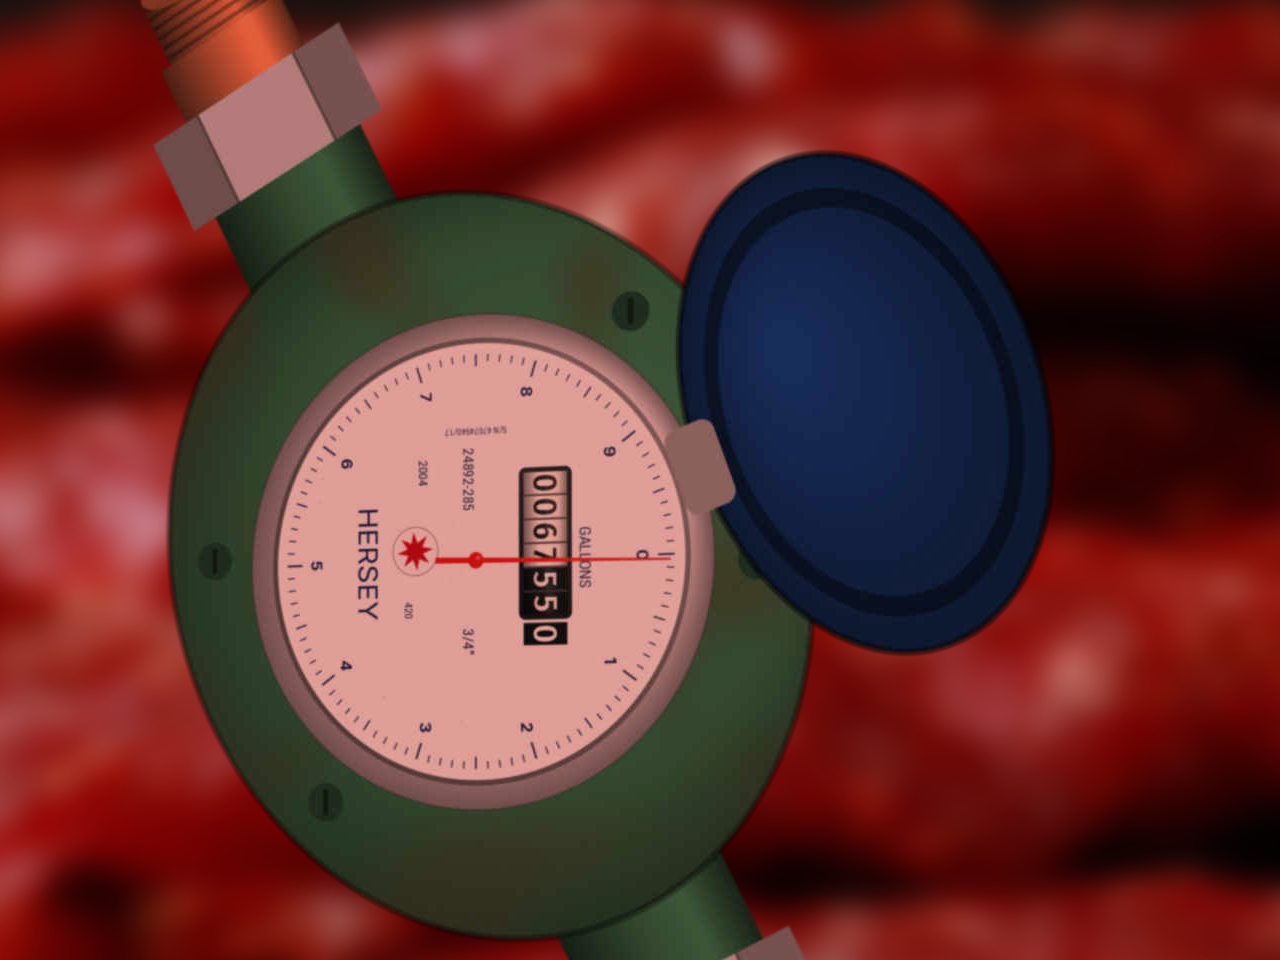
gal 67550.0
